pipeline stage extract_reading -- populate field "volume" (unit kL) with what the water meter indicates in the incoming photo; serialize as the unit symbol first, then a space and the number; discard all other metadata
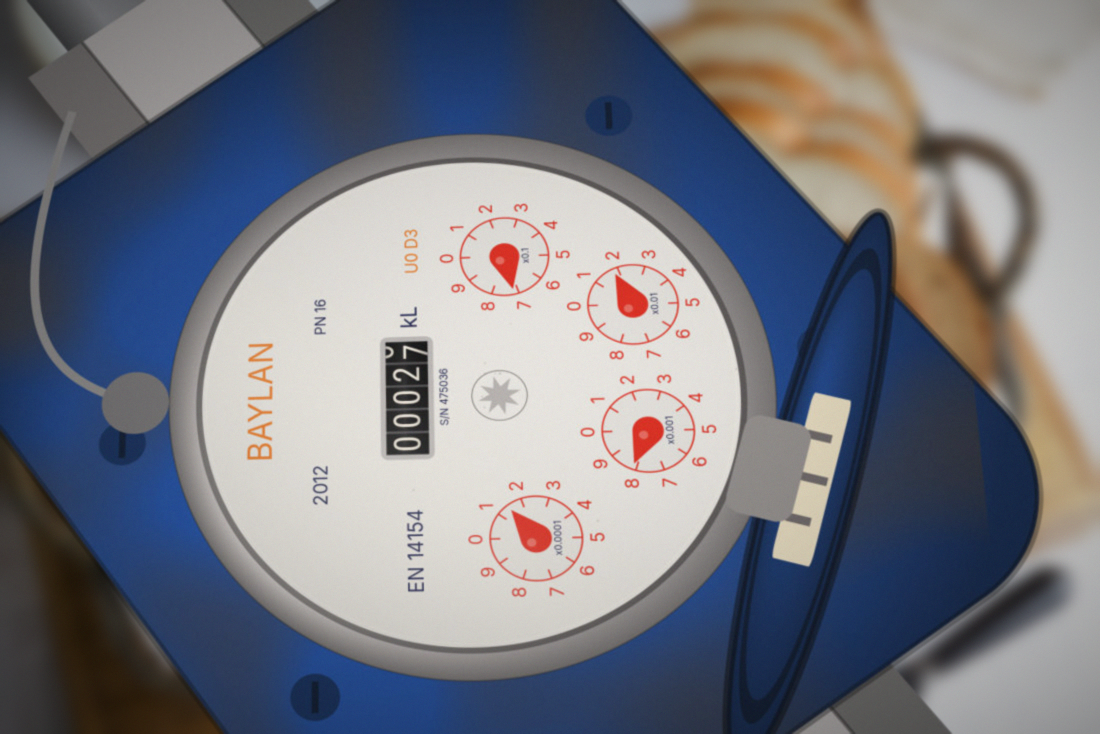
kL 26.7181
